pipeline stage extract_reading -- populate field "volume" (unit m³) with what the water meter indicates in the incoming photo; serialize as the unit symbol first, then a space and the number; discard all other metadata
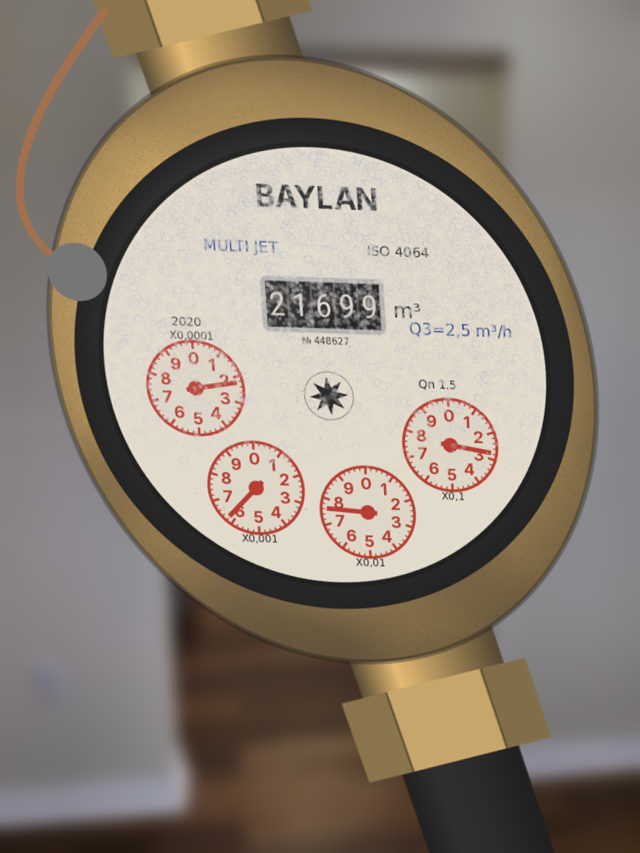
m³ 21699.2762
